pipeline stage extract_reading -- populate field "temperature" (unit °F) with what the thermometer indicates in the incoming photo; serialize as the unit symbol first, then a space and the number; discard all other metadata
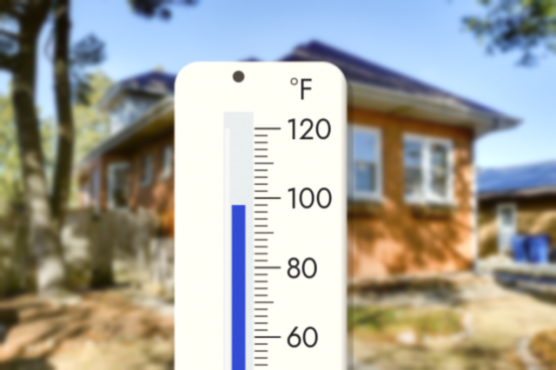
°F 98
